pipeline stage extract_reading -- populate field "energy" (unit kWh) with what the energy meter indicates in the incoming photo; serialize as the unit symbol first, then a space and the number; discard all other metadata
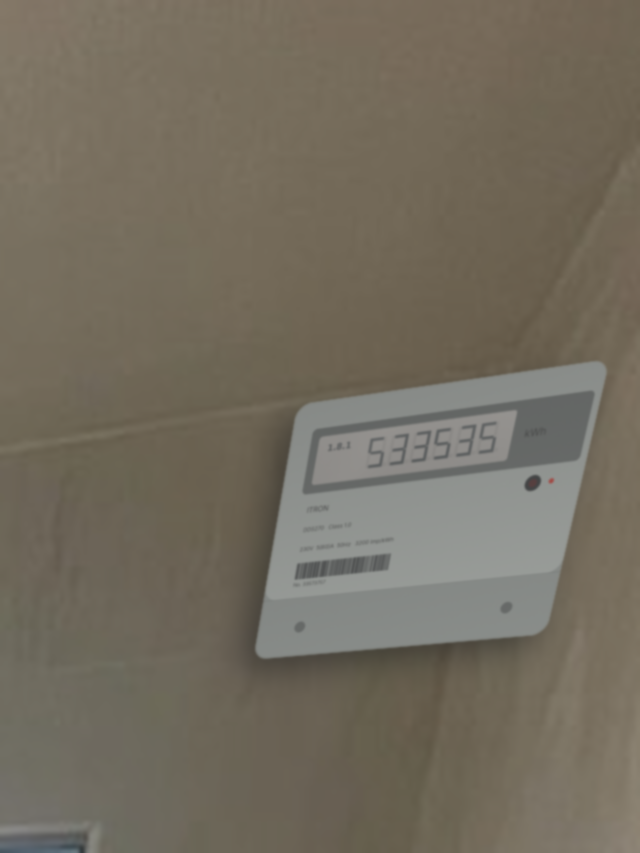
kWh 533535
